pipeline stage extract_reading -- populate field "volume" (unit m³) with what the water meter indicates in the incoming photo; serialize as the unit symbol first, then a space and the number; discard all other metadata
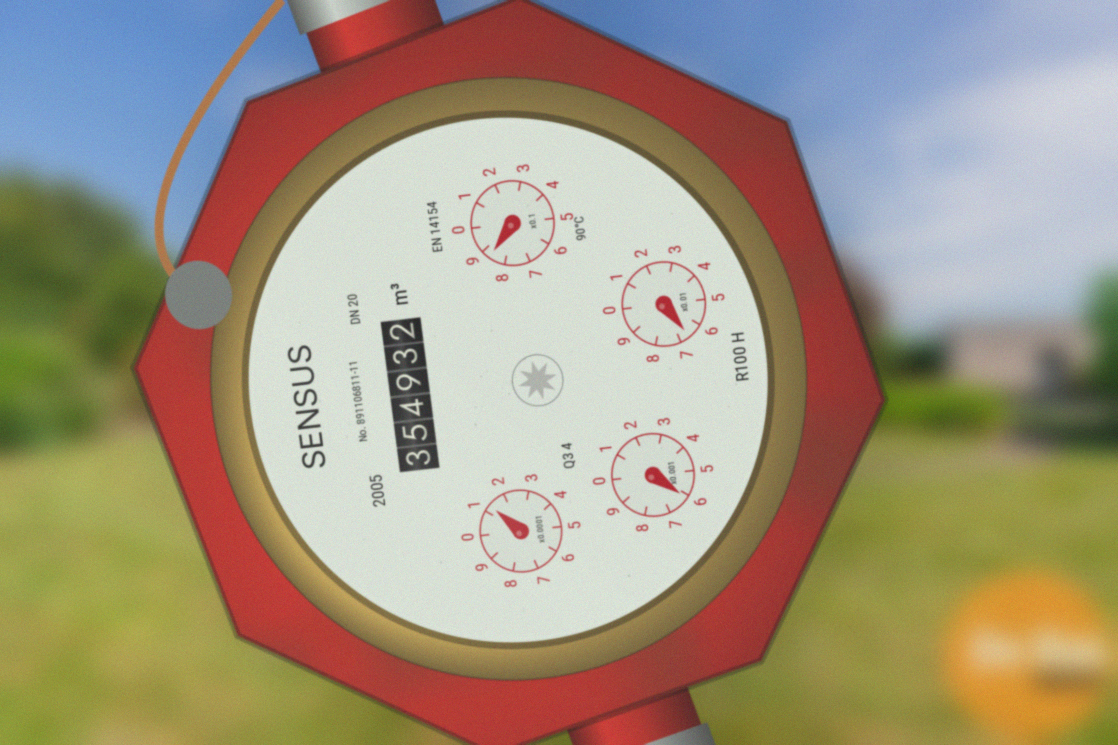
m³ 354932.8661
